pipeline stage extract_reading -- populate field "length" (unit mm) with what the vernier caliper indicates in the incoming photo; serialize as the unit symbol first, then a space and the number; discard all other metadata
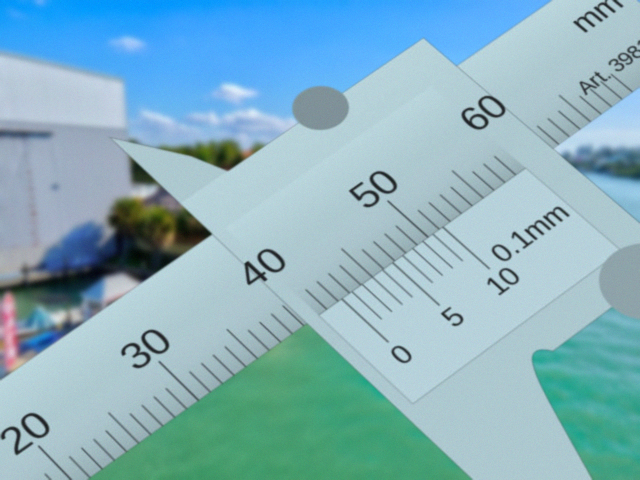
mm 42.3
